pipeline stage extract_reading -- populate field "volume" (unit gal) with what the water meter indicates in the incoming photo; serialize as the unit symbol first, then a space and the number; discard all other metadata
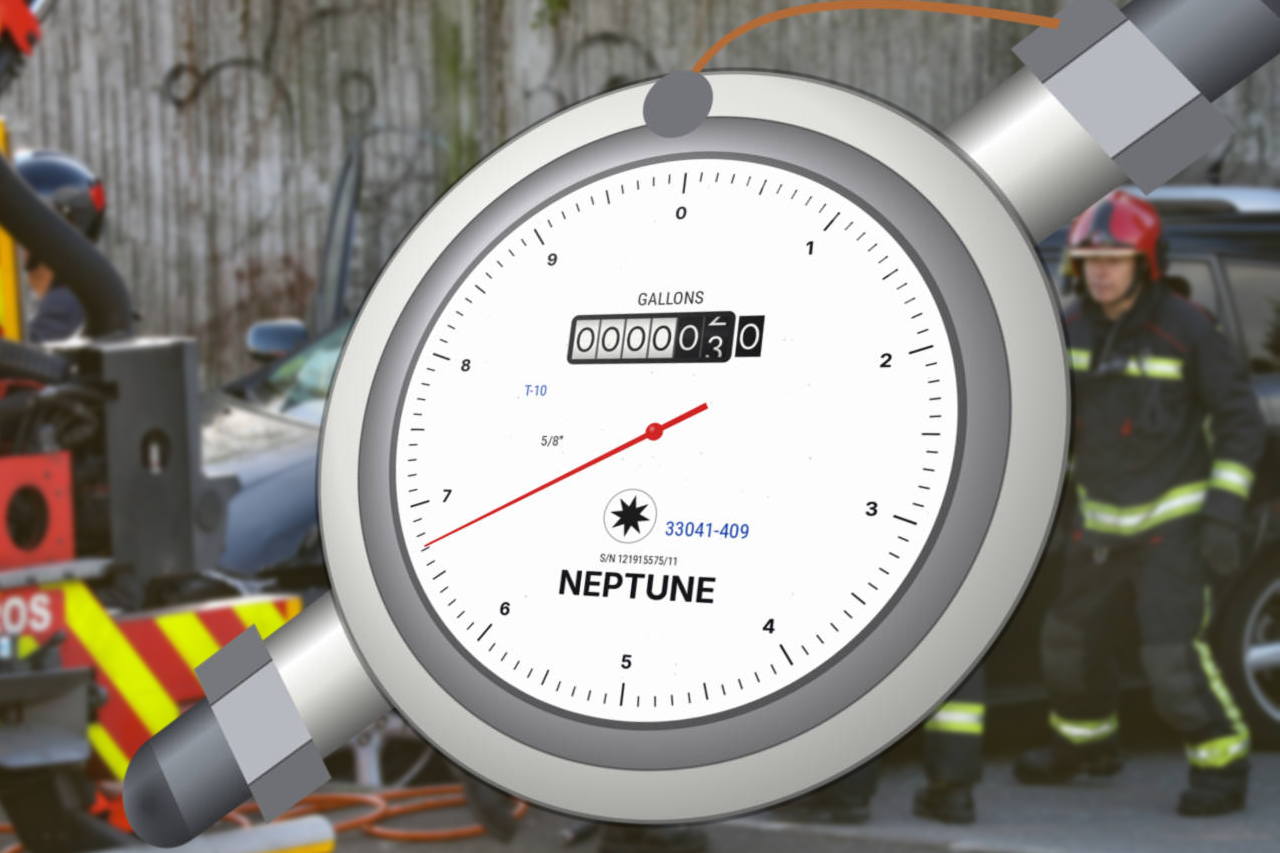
gal 26.7
